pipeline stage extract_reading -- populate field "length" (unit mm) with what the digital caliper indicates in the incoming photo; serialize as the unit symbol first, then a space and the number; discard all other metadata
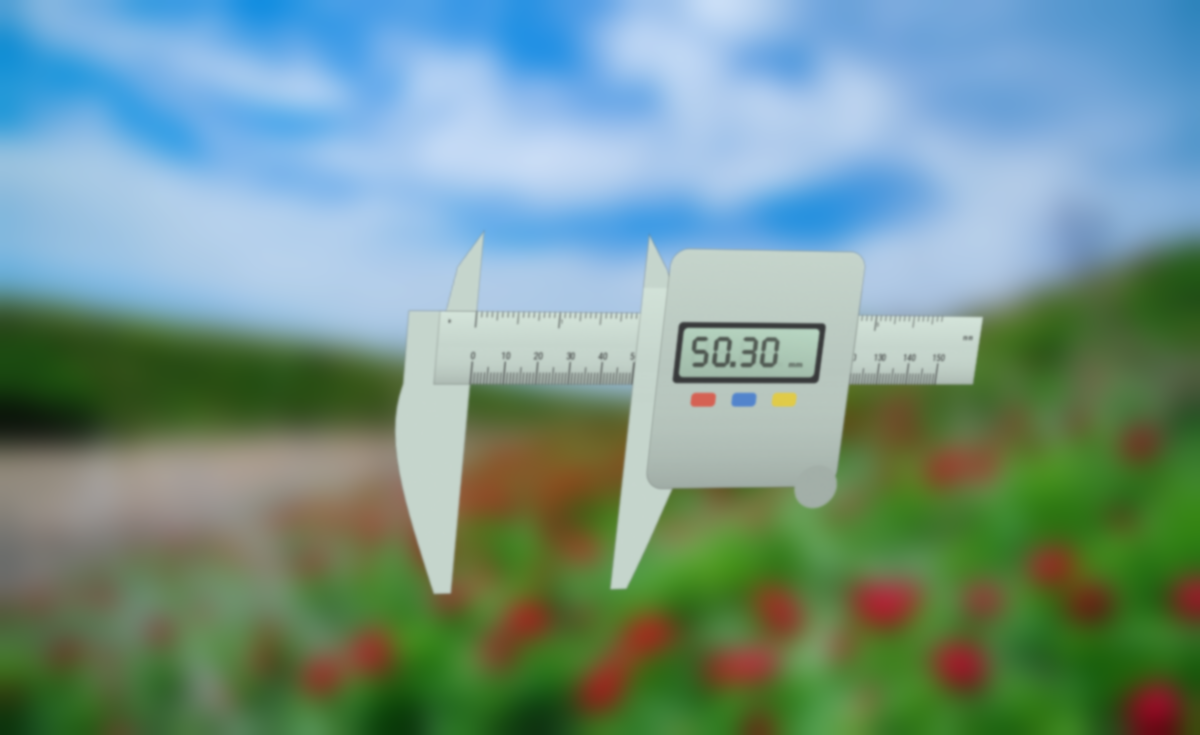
mm 50.30
